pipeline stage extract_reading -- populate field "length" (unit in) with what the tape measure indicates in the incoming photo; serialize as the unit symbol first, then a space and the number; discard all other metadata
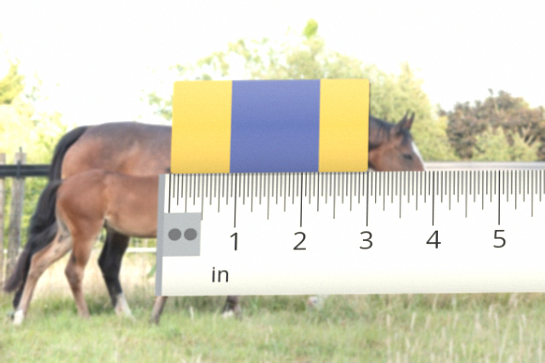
in 3
